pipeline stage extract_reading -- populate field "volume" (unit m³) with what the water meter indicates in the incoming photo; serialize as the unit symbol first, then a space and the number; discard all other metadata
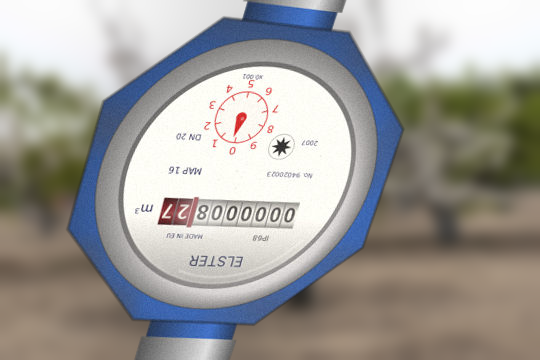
m³ 8.270
